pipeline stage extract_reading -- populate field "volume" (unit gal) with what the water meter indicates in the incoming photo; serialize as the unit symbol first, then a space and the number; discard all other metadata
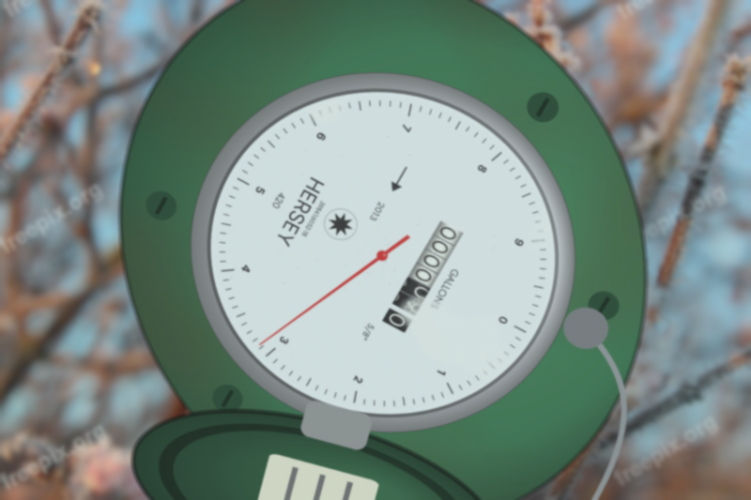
gal 93.1
